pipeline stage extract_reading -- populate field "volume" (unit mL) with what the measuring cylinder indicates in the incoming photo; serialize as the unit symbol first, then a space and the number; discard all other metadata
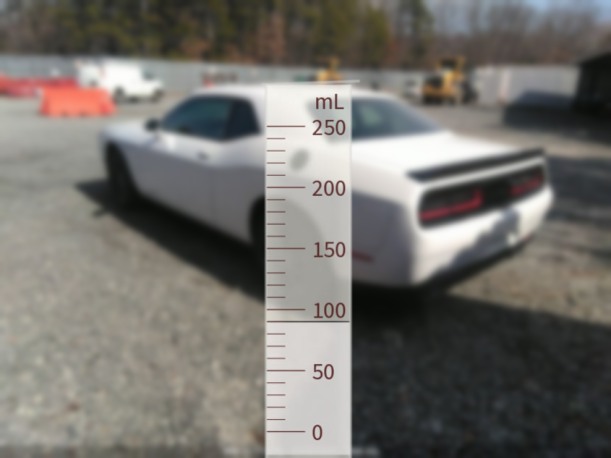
mL 90
